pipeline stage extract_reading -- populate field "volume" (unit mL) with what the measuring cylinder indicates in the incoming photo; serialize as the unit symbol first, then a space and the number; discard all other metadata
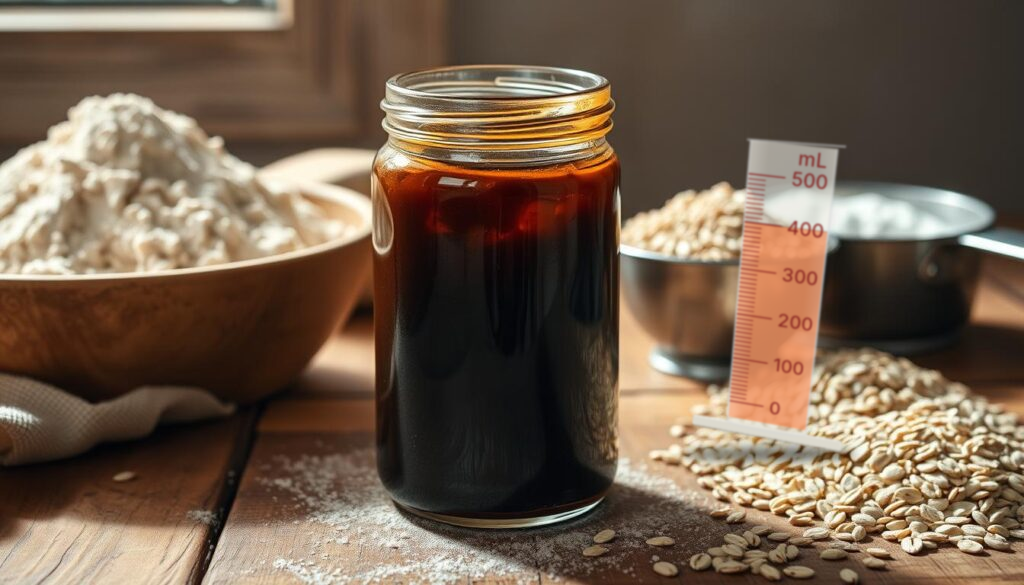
mL 400
